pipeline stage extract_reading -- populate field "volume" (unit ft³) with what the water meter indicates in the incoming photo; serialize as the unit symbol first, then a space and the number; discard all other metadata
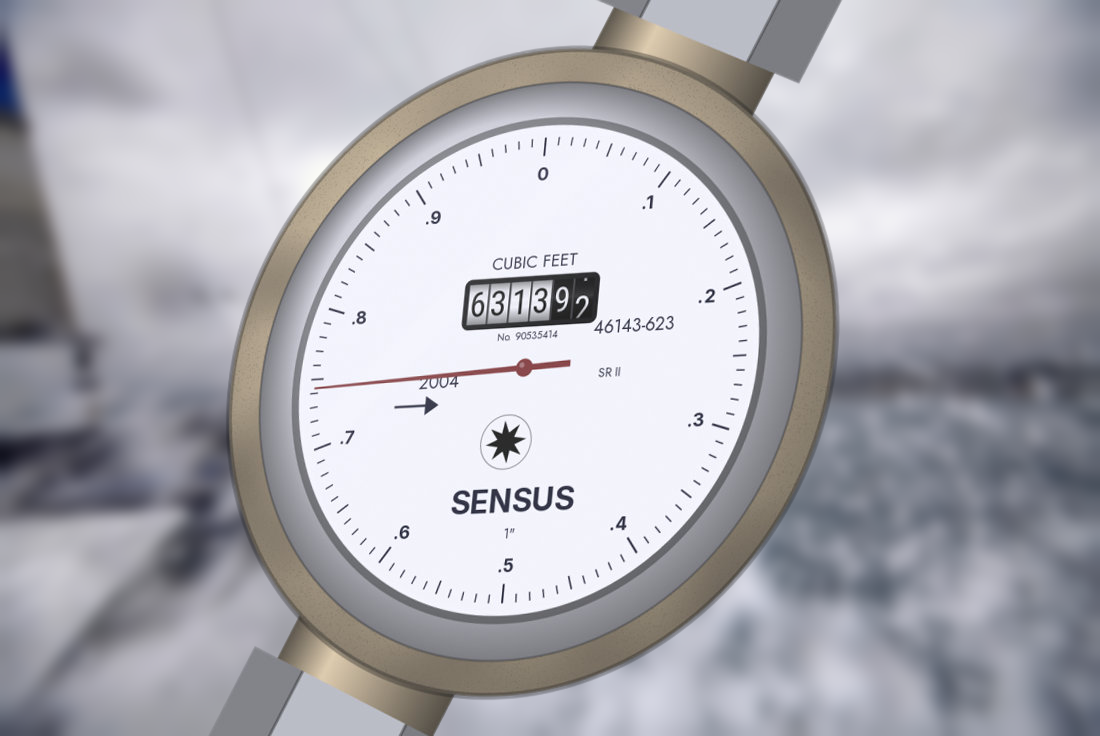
ft³ 631391.74
